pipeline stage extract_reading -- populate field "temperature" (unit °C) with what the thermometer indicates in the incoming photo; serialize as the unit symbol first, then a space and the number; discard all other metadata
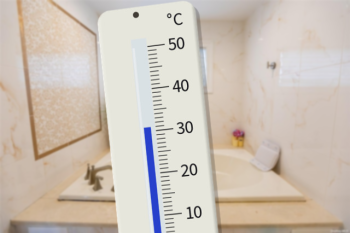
°C 31
